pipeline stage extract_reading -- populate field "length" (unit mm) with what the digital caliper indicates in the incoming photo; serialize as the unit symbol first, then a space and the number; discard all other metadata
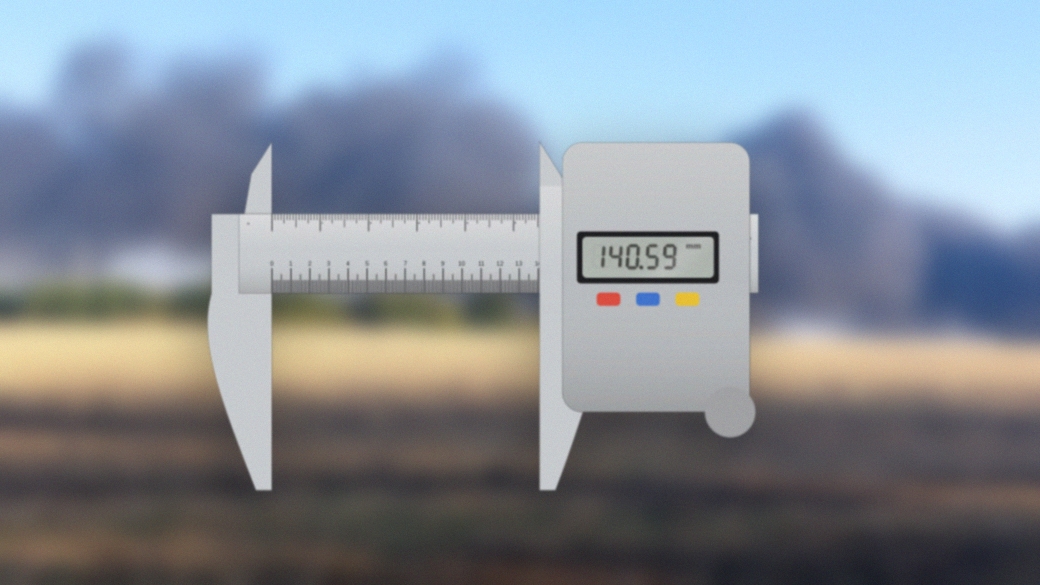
mm 140.59
